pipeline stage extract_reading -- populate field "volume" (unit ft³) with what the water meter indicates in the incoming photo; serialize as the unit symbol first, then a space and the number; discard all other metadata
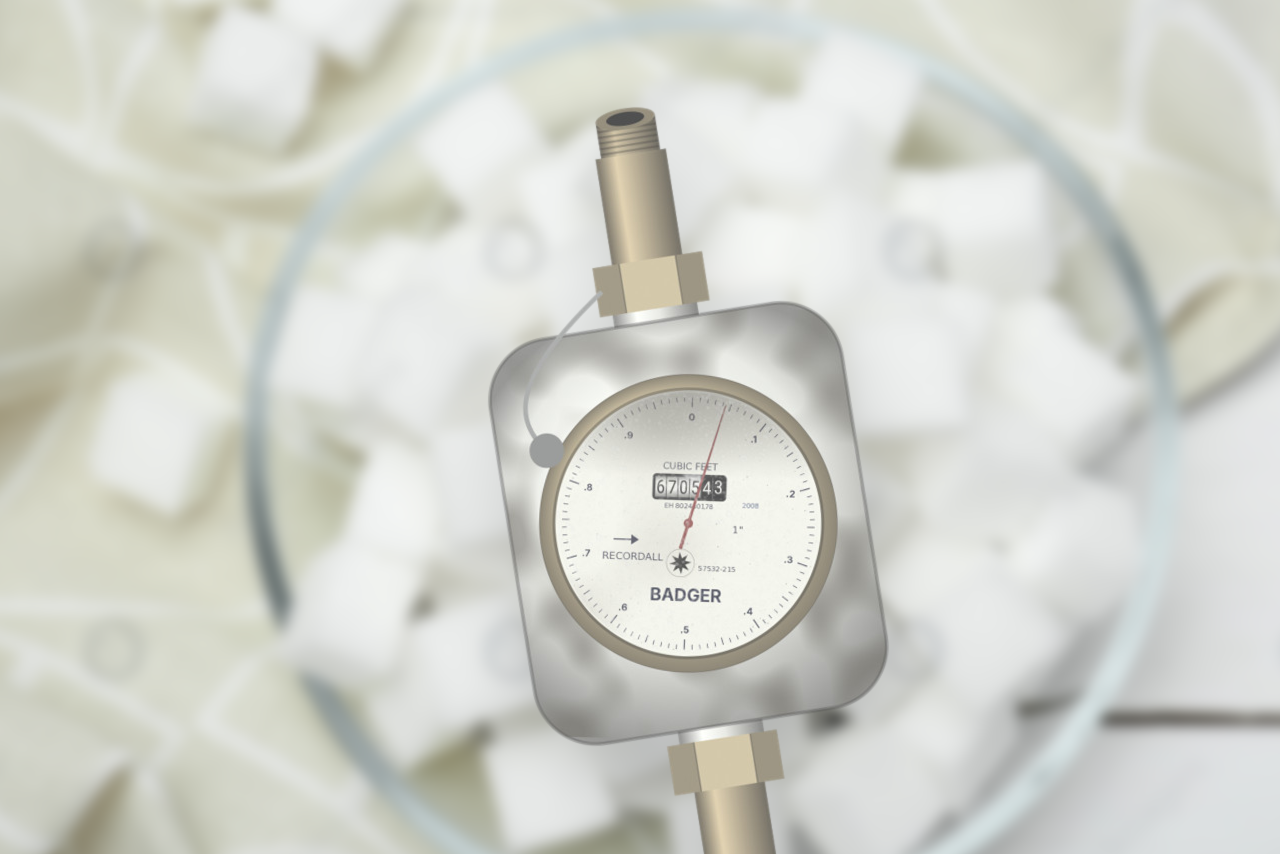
ft³ 670543.04
